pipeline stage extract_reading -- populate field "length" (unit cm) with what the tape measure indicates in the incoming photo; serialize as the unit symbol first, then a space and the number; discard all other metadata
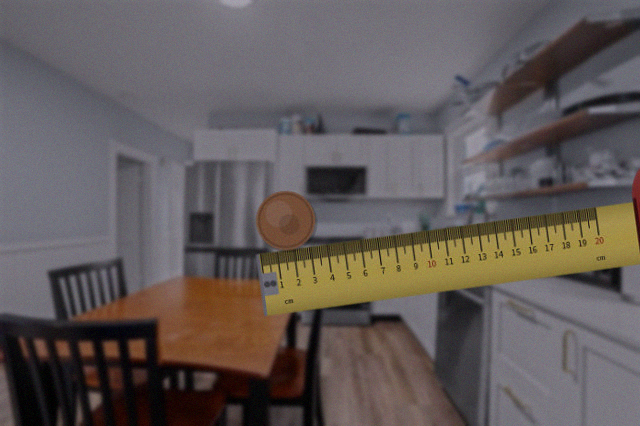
cm 3.5
